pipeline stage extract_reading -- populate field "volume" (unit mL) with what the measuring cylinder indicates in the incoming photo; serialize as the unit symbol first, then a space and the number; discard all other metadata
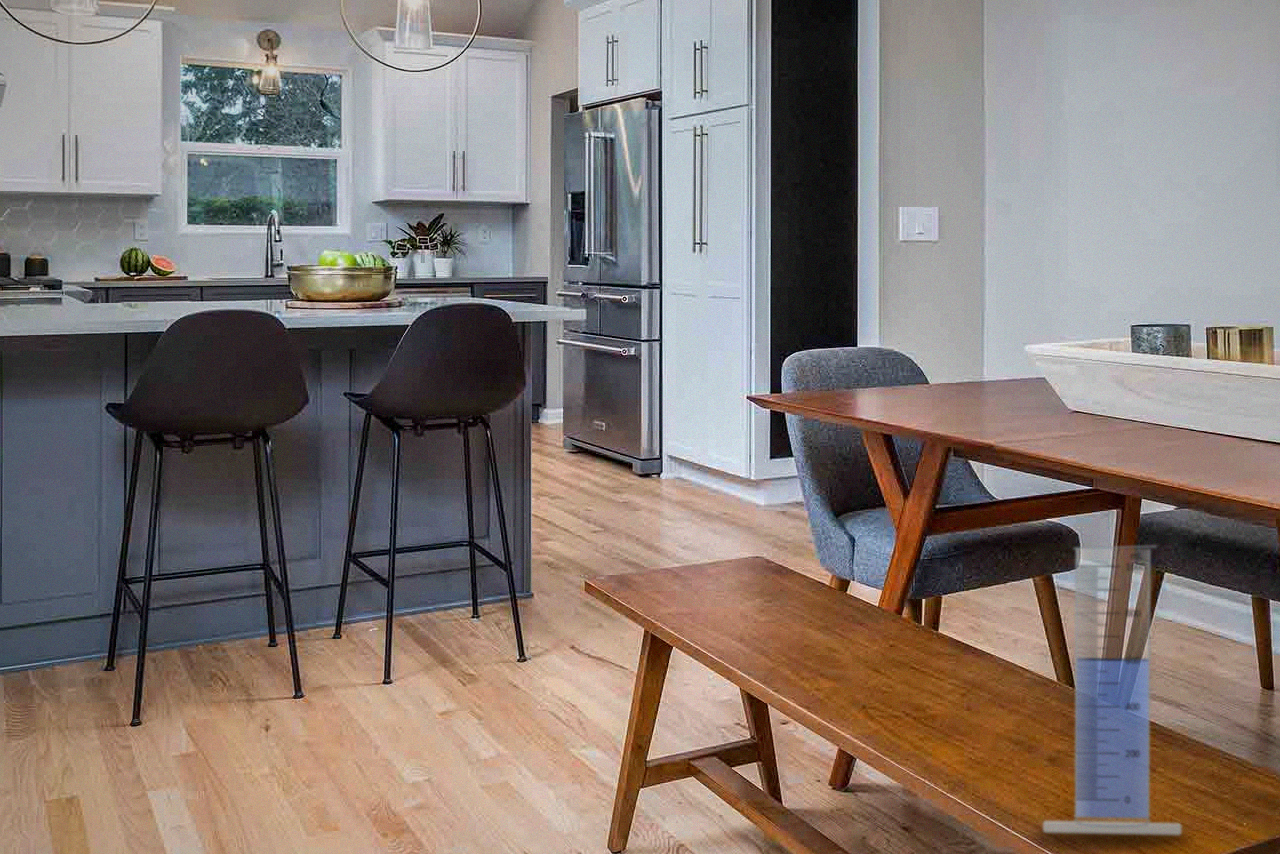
mL 600
